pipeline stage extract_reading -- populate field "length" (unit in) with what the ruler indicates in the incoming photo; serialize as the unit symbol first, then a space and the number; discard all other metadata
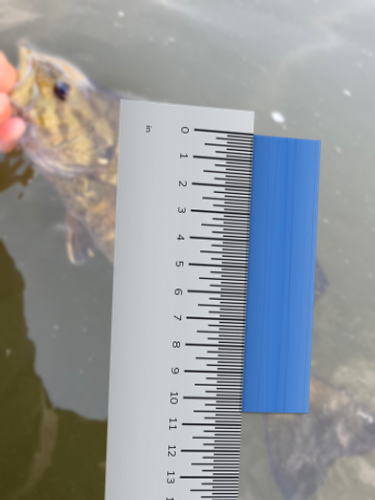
in 10.5
